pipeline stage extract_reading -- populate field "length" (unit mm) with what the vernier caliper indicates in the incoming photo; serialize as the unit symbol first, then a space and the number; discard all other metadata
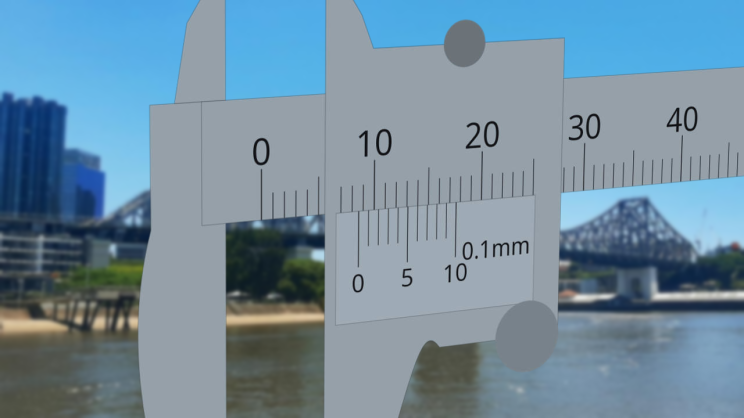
mm 8.6
